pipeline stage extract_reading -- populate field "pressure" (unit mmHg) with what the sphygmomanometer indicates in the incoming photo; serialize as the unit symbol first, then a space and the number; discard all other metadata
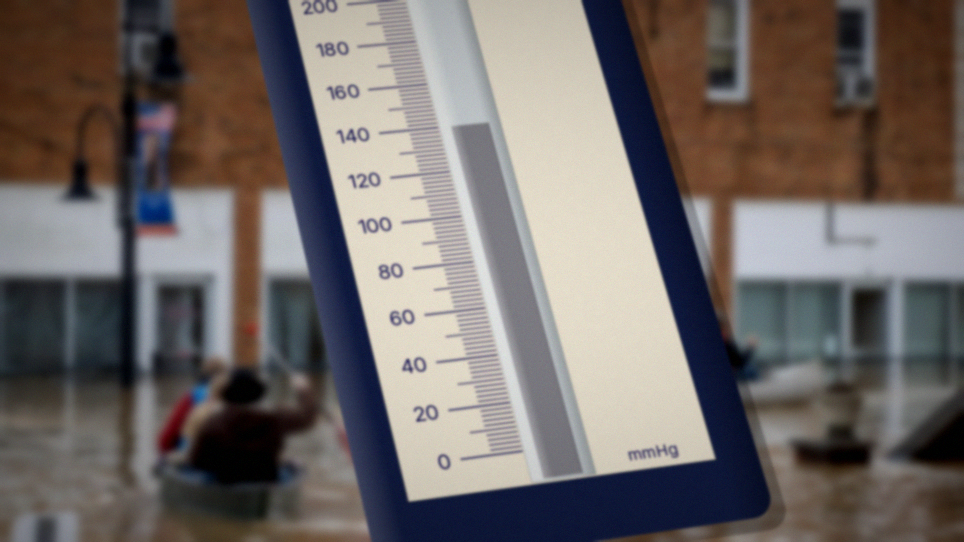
mmHg 140
